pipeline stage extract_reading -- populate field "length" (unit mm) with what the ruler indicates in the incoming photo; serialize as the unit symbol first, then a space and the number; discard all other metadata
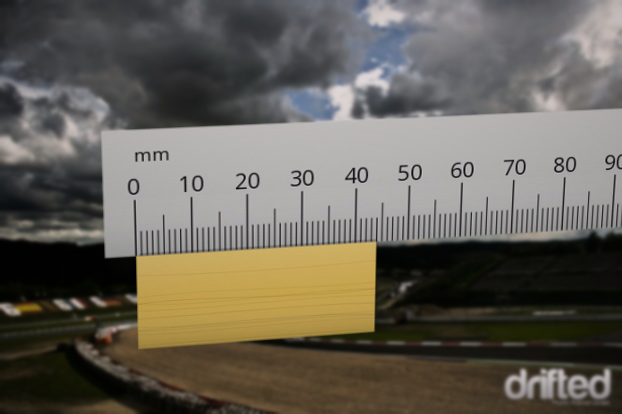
mm 44
